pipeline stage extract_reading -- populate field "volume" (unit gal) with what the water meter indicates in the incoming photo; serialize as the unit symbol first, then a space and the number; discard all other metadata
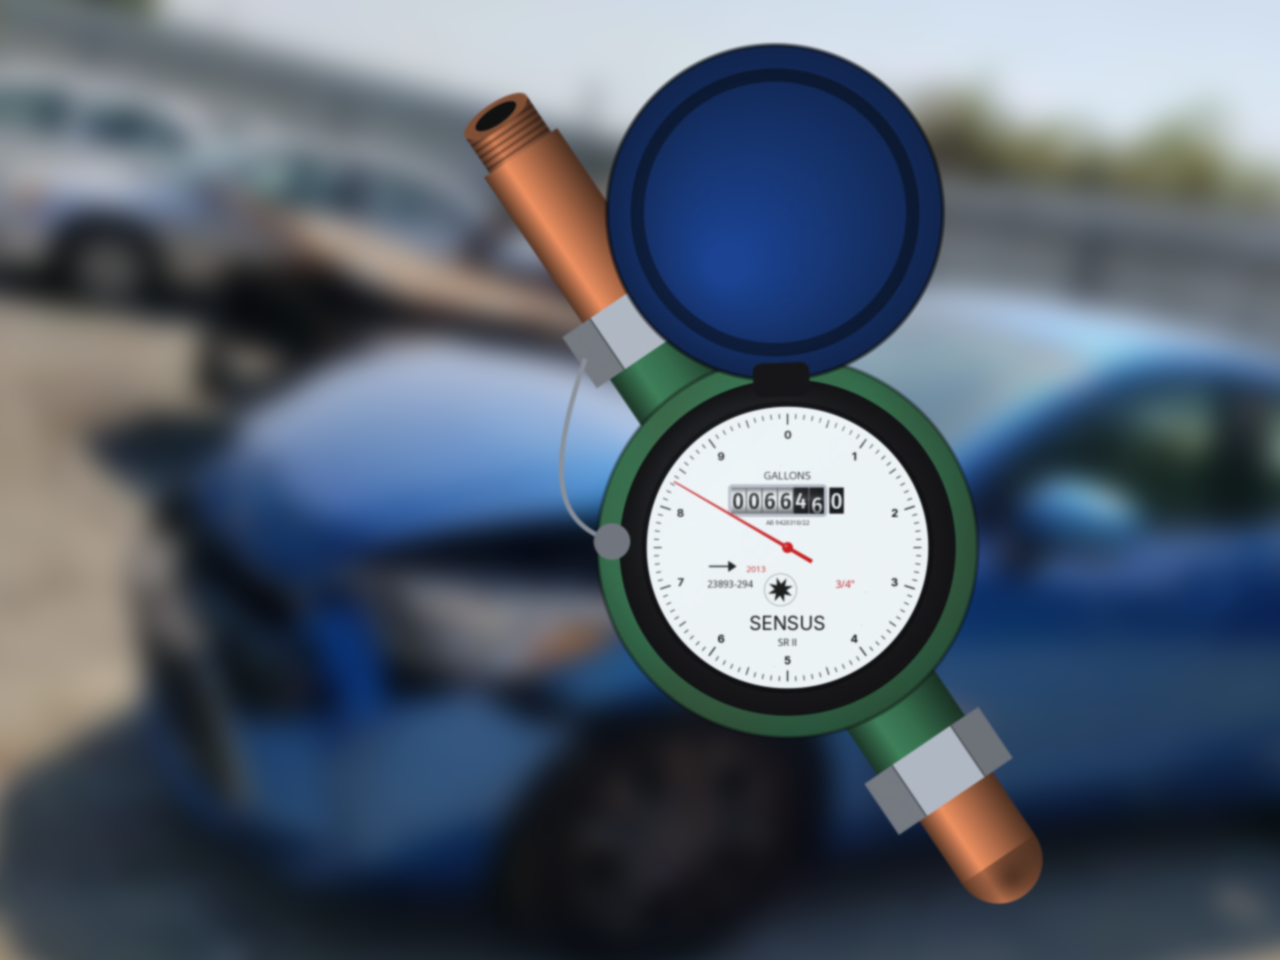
gal 66458.3
